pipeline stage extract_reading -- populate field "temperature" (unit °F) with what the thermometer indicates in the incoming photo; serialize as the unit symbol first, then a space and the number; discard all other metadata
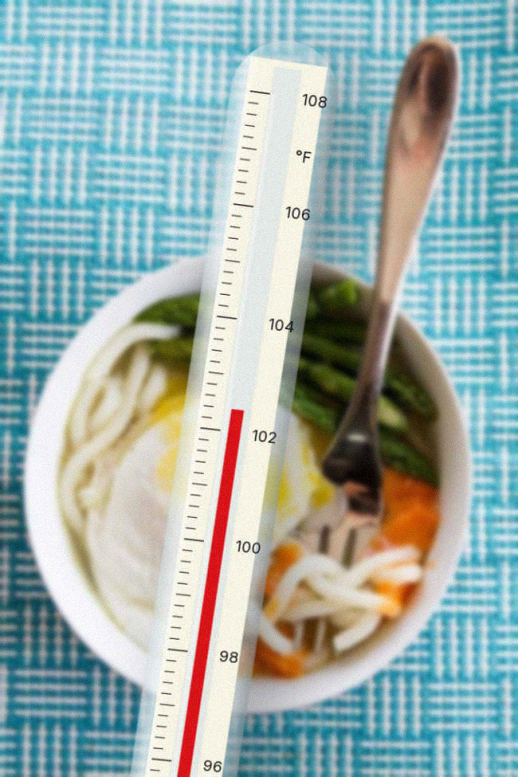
°F 102.4
